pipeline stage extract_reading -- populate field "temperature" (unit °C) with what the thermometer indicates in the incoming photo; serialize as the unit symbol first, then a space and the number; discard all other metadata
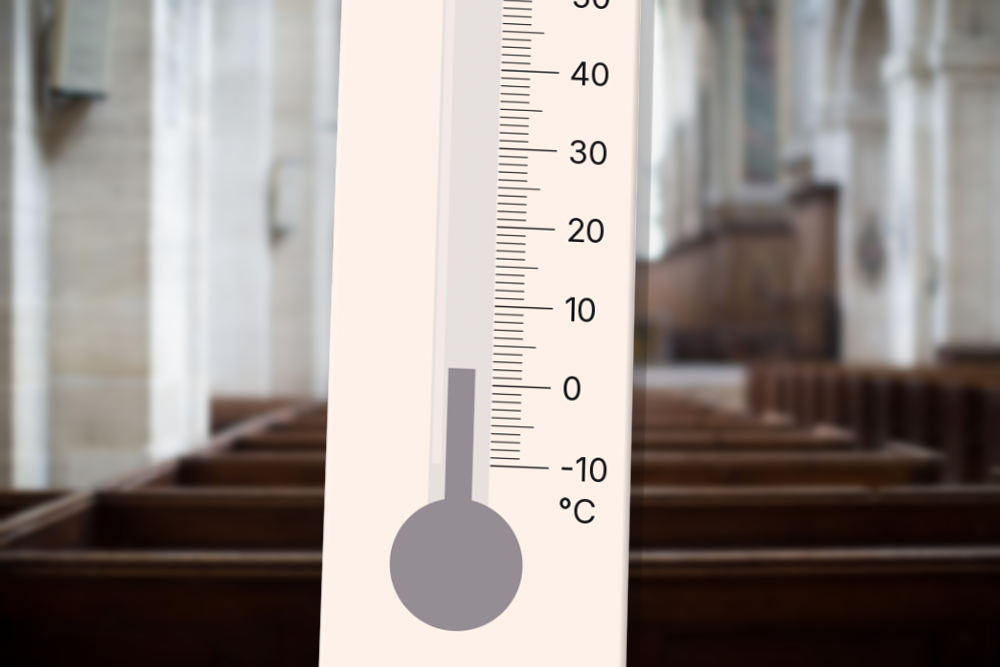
°C 2
